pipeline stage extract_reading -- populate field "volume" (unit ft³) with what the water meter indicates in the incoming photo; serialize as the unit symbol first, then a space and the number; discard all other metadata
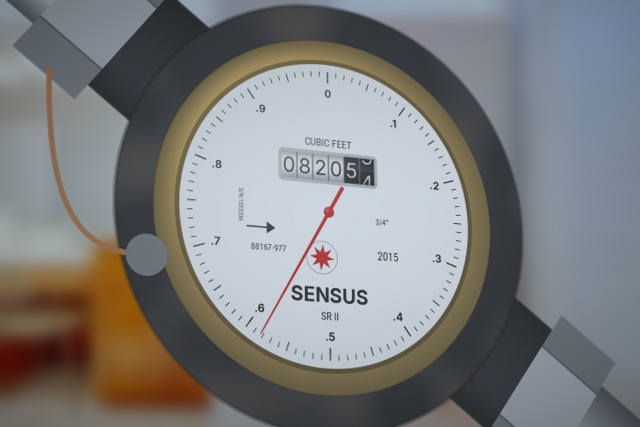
ft³ 82053.58
